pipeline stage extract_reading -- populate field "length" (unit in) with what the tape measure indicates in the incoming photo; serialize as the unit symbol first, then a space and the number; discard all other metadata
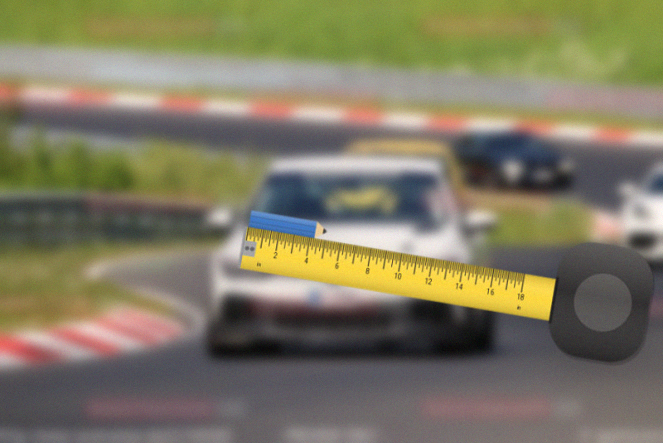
in 5
